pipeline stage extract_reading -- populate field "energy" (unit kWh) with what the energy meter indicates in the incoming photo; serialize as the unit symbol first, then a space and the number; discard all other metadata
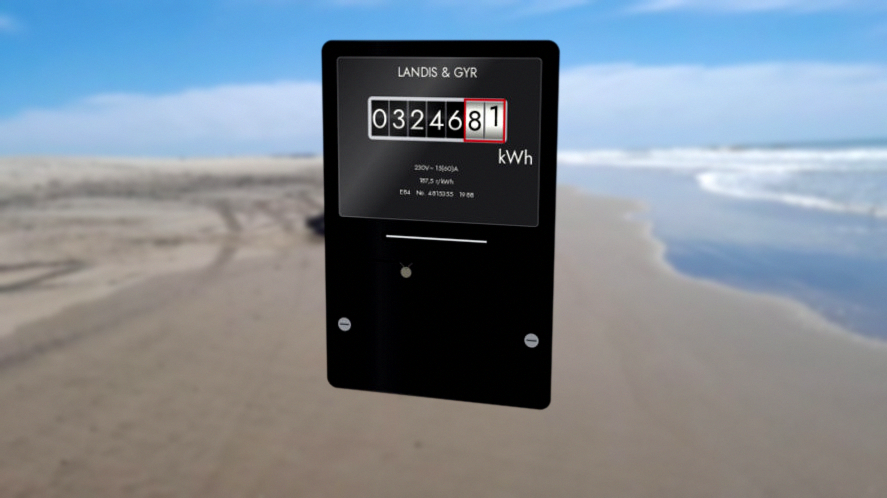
kWh 3246.81
